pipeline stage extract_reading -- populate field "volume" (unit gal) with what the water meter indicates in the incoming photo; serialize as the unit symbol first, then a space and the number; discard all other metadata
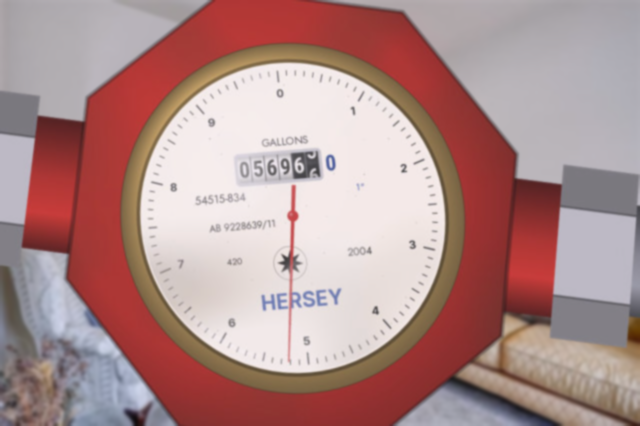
gal 569655.2
